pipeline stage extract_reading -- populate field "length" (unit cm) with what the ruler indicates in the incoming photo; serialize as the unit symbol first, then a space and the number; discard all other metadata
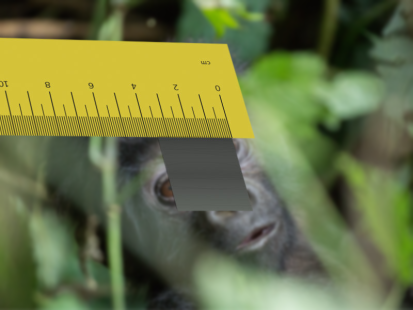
cm 3.5
